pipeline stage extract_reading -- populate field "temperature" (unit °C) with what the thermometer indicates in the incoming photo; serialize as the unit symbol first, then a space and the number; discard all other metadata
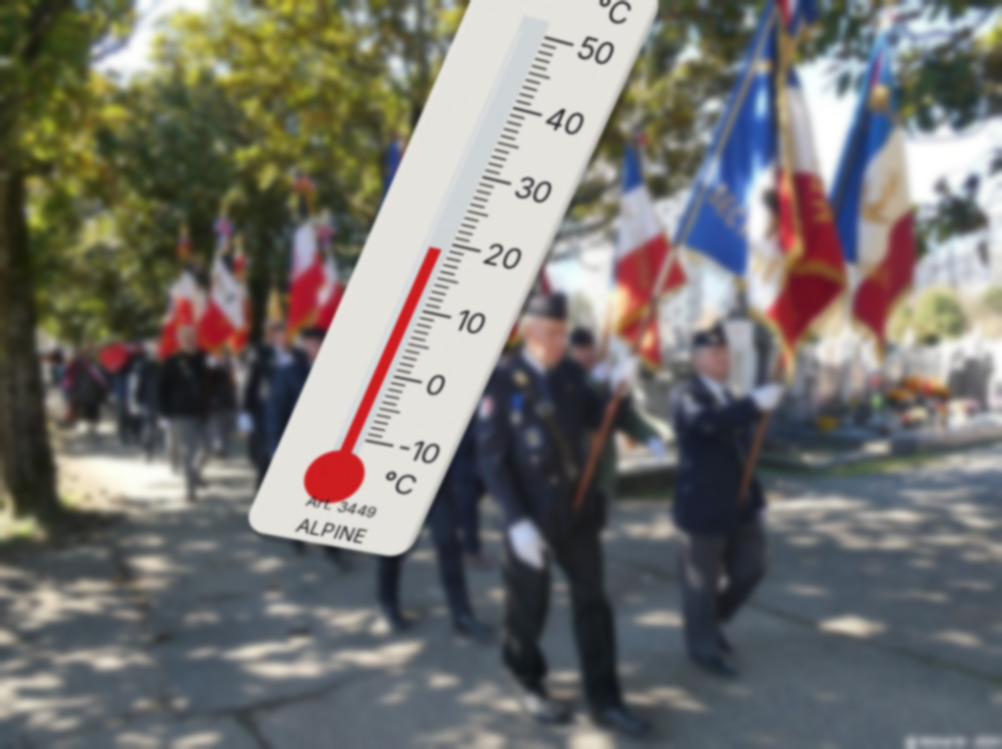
°C 19
